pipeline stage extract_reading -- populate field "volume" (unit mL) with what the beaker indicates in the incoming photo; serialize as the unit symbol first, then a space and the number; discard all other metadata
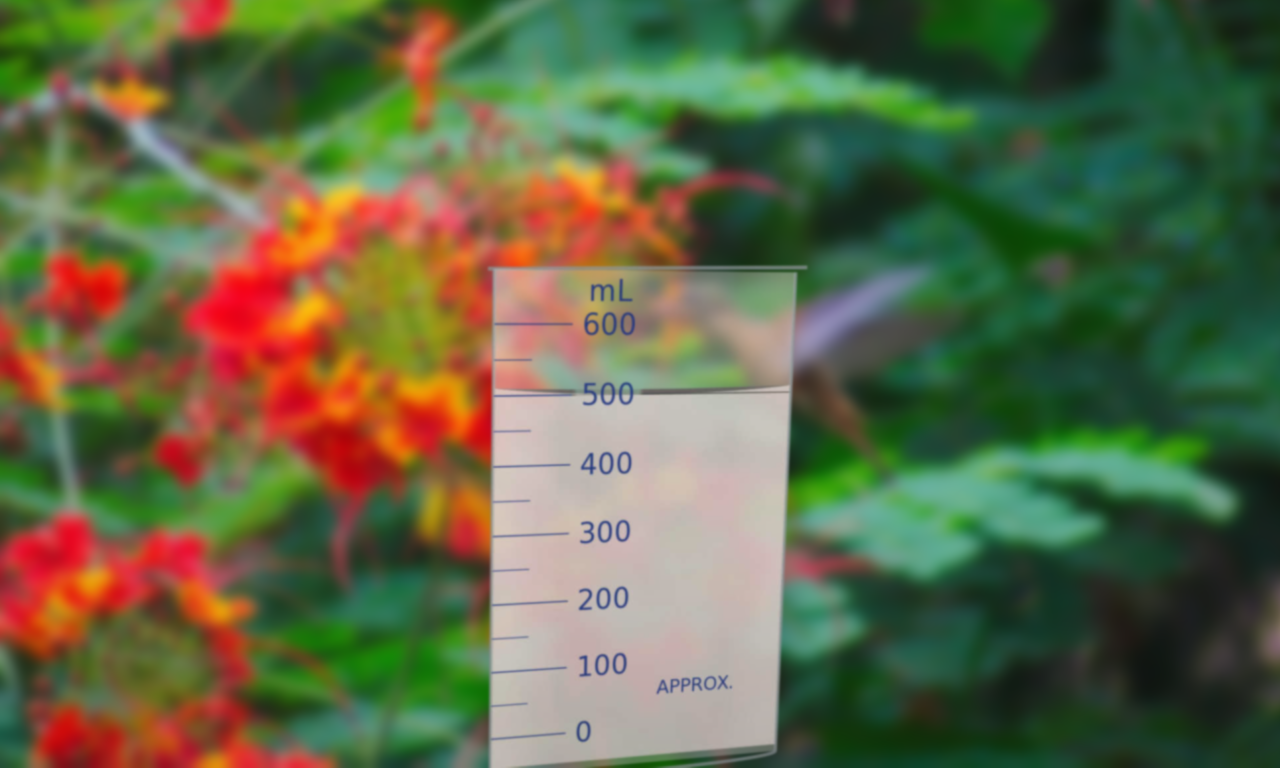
mL 500
